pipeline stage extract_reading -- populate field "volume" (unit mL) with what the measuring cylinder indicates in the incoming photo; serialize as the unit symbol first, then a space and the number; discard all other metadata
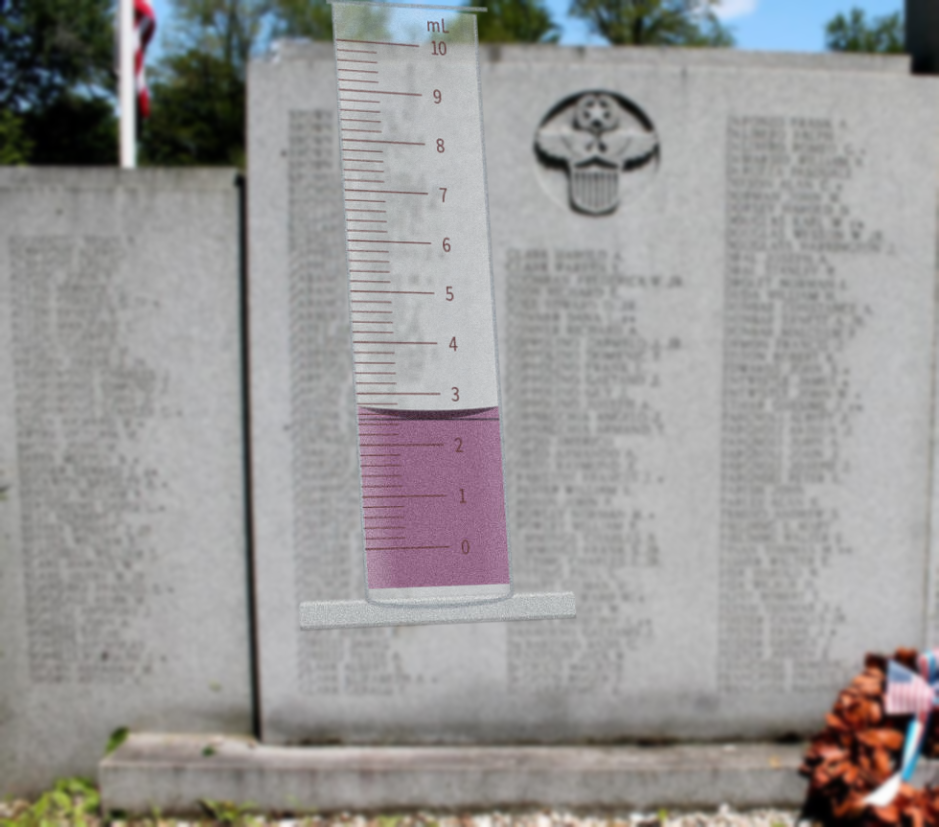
mL 2.5
